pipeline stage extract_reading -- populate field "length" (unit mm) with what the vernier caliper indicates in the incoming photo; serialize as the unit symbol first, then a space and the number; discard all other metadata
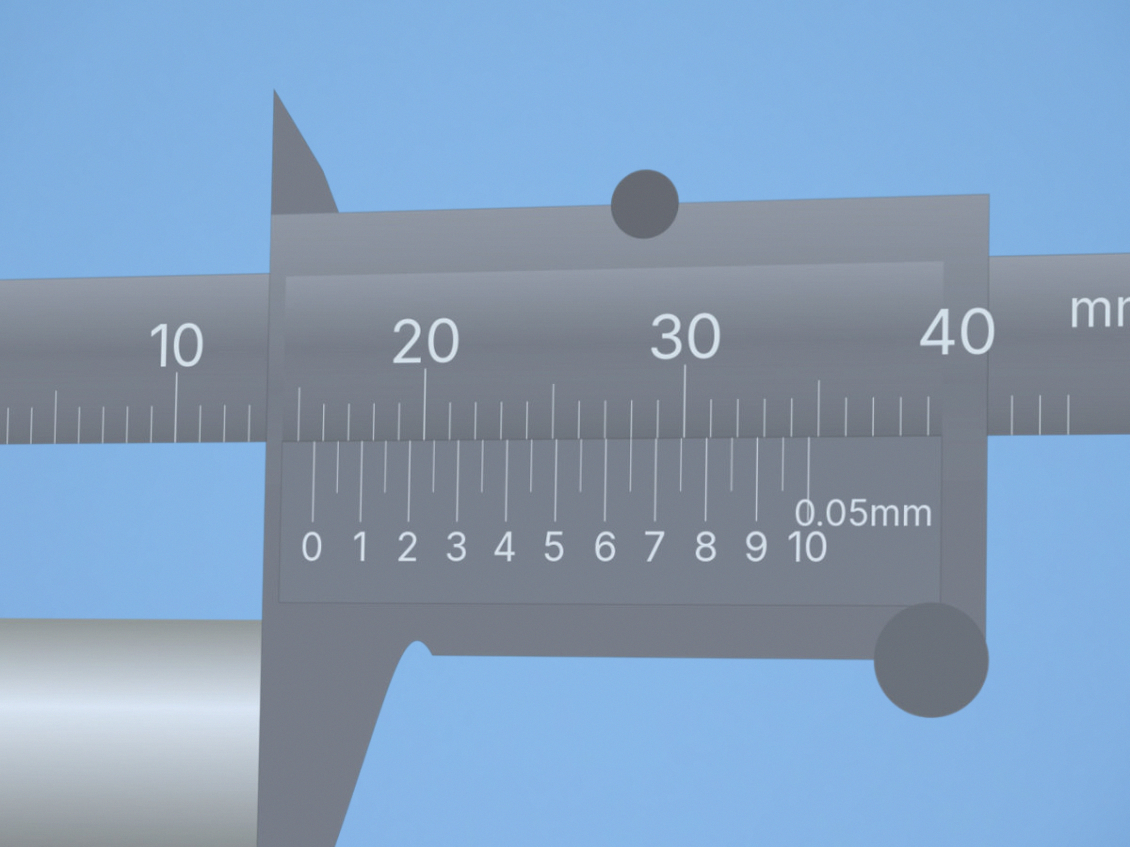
mm 15.65
